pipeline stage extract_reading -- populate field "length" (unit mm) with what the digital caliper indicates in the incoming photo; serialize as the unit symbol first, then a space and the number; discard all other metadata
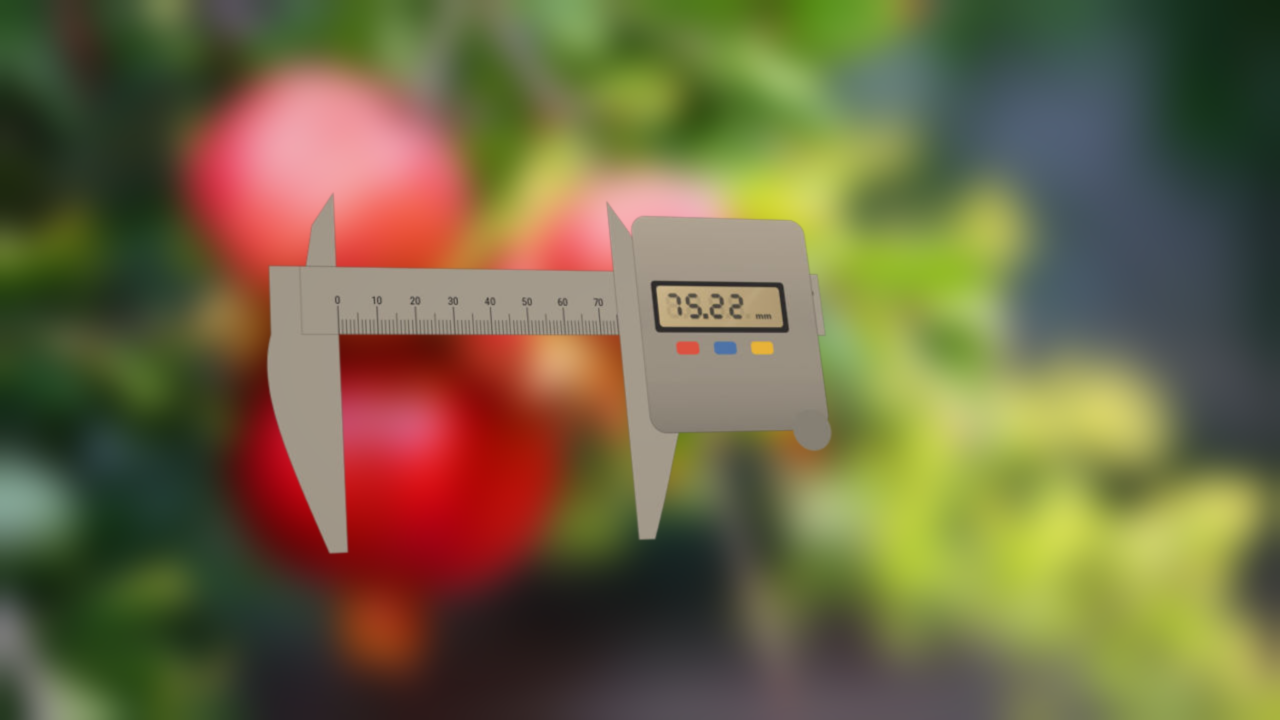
mm 75.22
